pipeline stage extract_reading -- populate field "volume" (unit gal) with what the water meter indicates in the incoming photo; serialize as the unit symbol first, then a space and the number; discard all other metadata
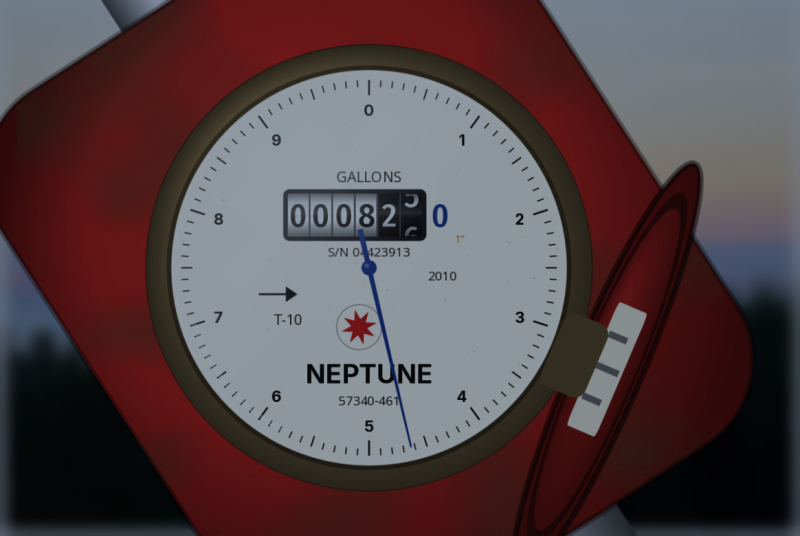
gal 8254.6
